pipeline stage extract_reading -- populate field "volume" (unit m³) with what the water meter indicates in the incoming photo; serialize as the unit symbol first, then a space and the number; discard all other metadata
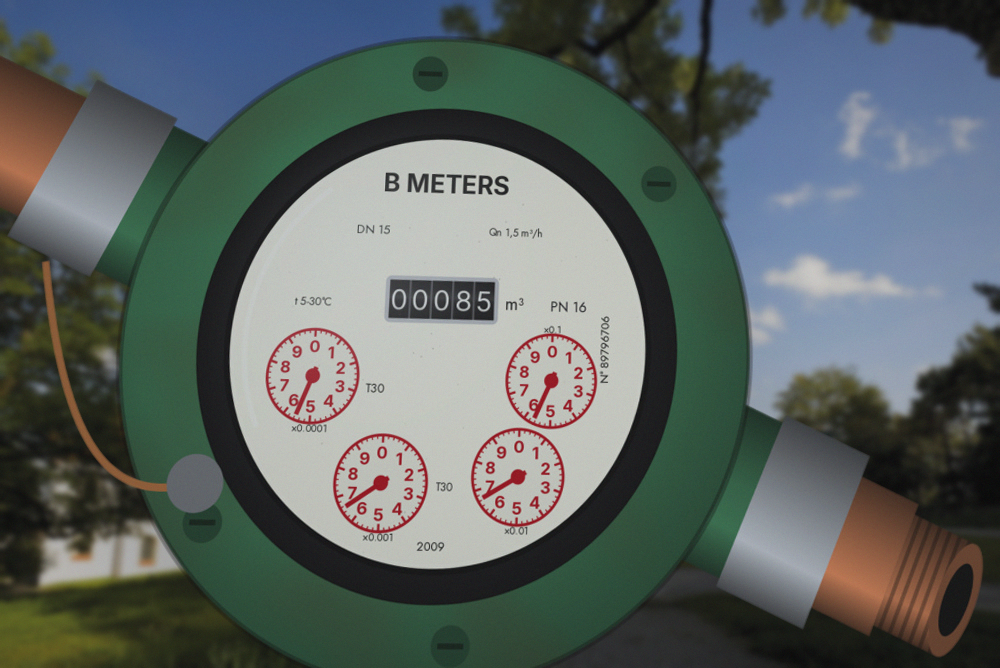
m³ 85.5665
